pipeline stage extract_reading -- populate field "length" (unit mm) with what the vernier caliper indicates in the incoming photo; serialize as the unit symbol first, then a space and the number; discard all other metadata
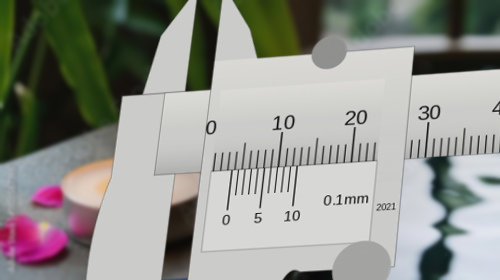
mm 3.6
